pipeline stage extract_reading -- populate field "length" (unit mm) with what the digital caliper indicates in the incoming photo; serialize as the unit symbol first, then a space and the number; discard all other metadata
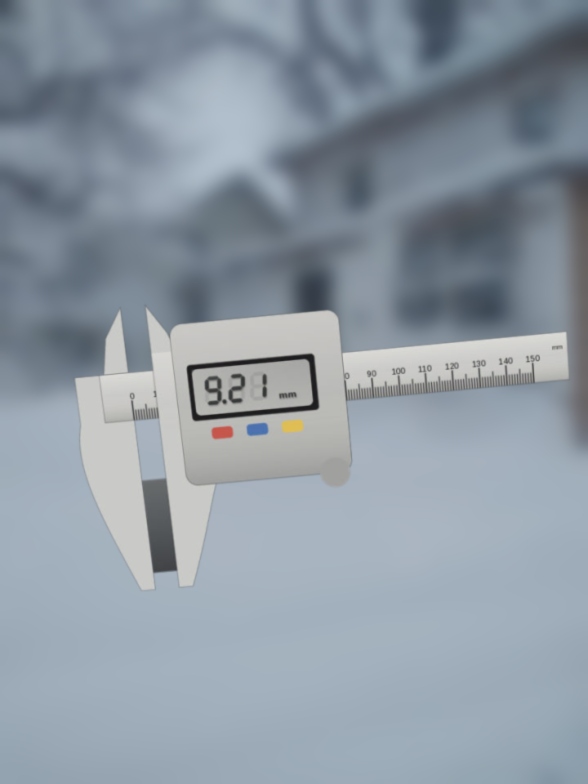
mm 9.21
